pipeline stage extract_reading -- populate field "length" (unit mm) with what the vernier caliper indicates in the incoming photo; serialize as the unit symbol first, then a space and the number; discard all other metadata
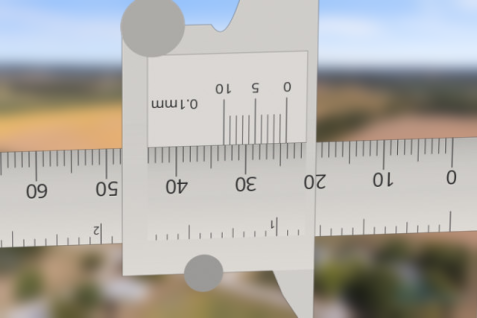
mm 24.2
